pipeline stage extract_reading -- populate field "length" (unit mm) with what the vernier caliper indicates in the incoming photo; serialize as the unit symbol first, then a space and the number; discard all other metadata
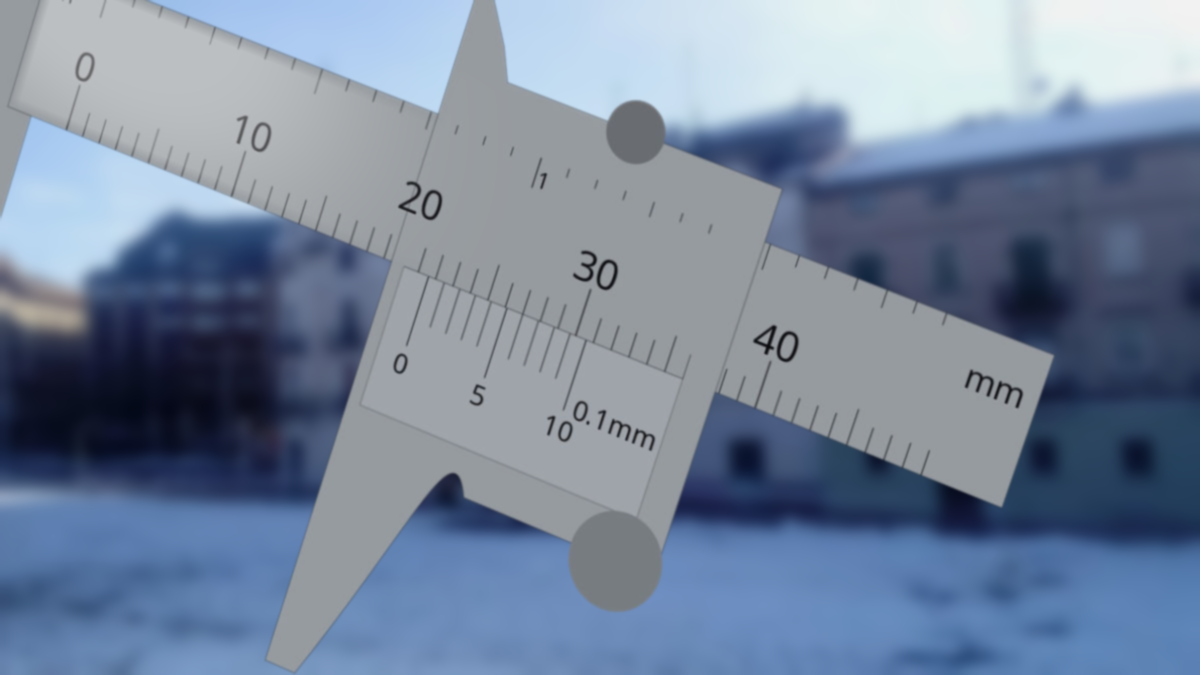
mm 21.6
